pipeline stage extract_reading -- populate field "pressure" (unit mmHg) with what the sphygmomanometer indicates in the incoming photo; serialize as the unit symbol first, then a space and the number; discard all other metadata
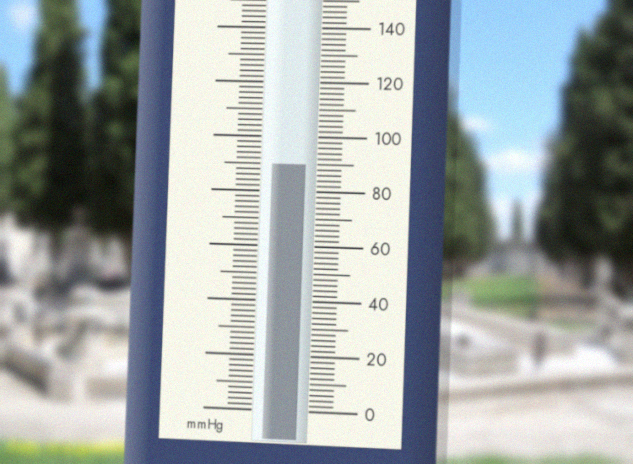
mmHg 90
